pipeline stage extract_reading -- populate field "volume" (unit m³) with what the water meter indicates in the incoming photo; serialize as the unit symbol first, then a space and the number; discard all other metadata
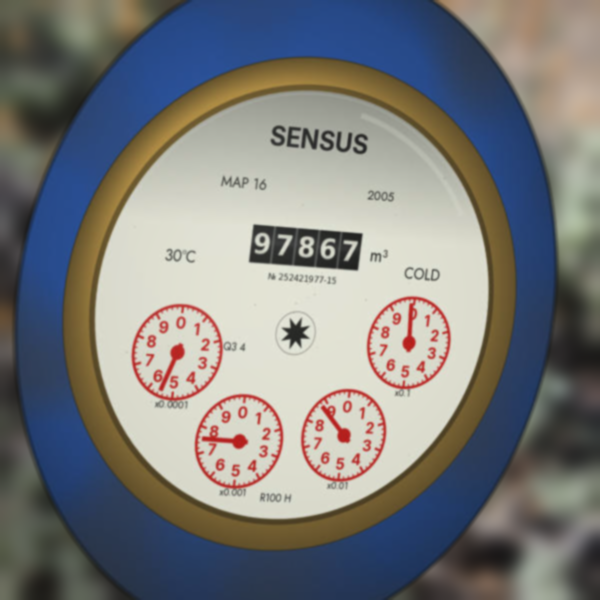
m³ 97866.9875
